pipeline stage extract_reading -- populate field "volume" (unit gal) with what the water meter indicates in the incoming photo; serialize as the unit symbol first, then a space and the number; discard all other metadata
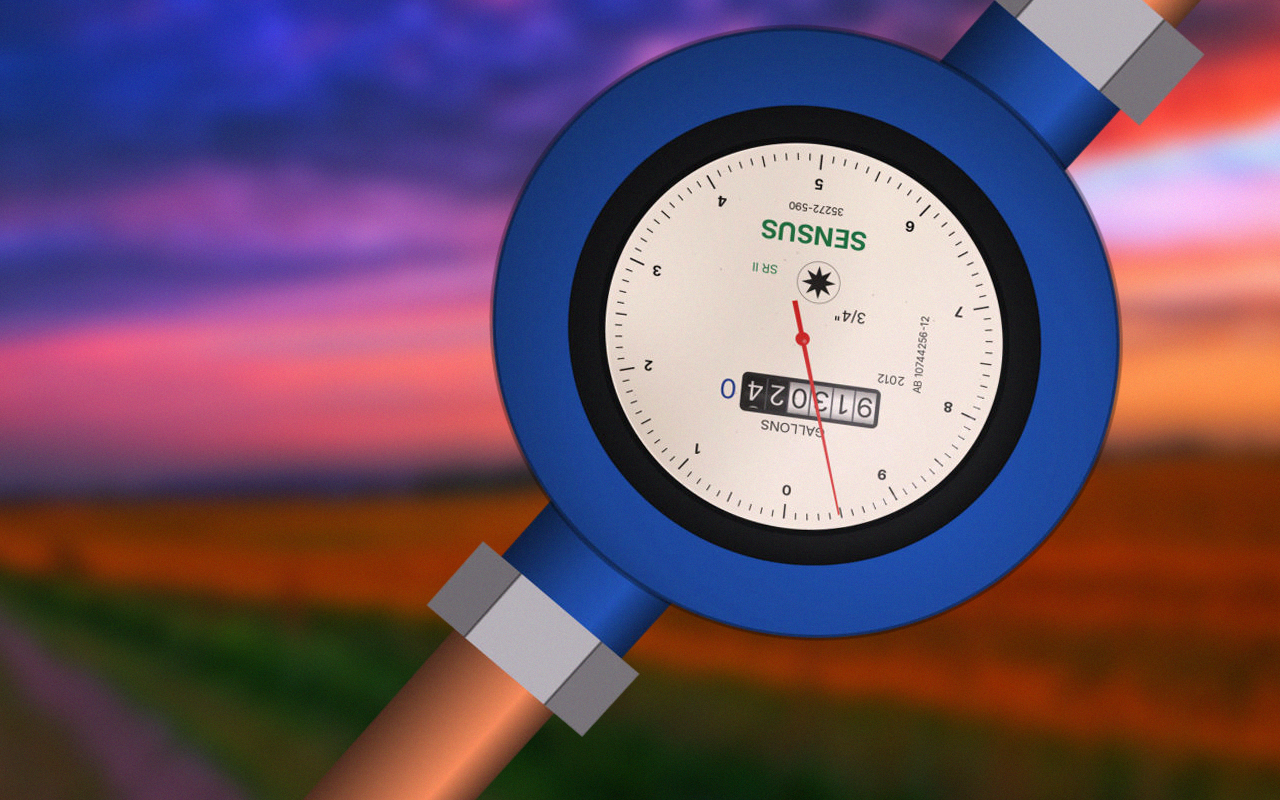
gal 9130239.5
